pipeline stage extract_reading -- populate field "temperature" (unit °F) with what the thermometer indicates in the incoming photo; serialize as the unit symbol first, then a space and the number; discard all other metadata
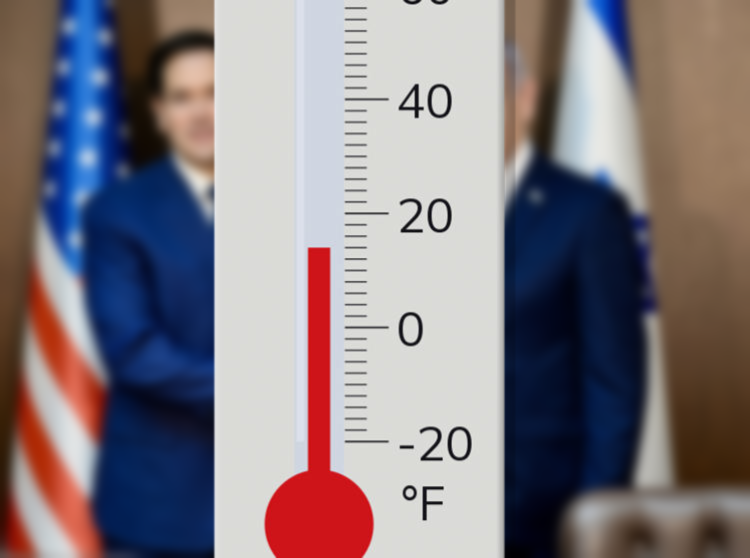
°F 14
